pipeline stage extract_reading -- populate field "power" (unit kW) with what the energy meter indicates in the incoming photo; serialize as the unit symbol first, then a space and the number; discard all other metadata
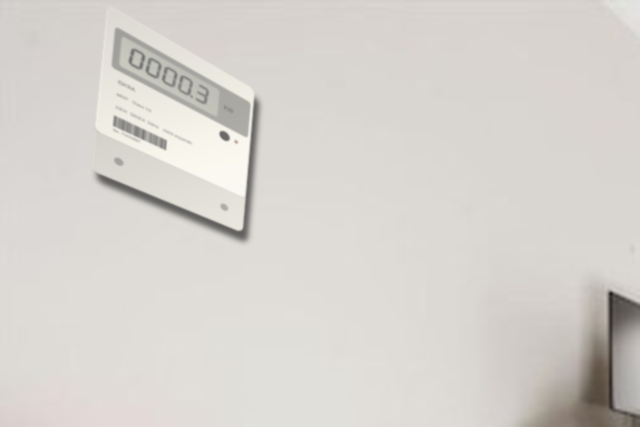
kW 0.3
